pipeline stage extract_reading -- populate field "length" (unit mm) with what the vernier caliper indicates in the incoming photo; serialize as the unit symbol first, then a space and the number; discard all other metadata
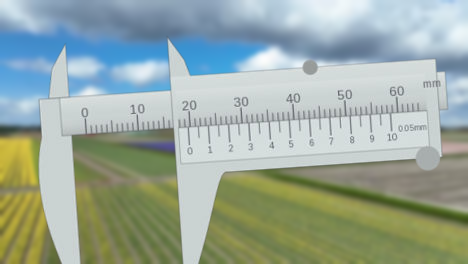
mm 19.6
